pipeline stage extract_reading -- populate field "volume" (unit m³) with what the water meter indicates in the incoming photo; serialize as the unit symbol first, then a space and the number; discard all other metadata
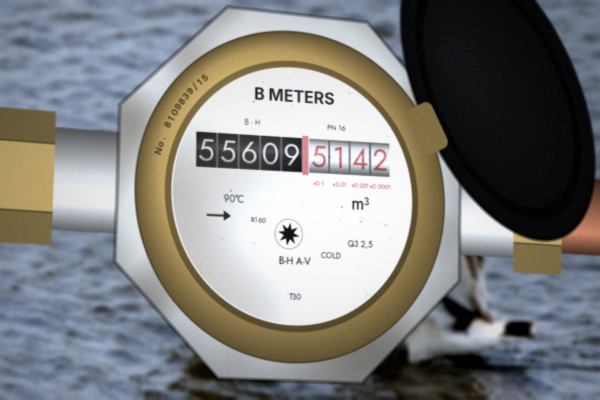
m³ 55609.5142
